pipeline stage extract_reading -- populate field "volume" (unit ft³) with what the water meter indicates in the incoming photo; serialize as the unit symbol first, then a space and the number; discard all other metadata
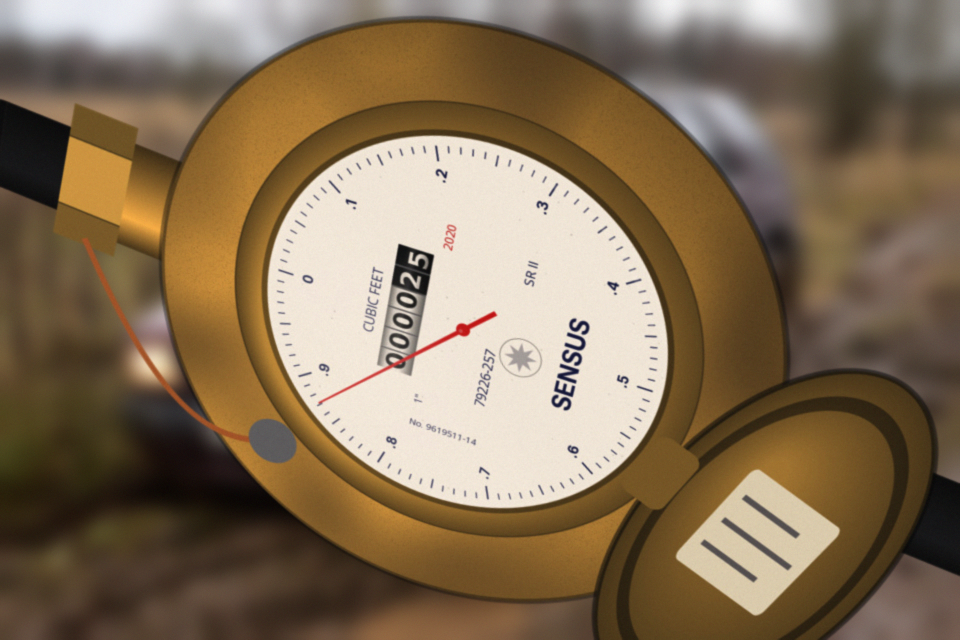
ft³ 24.87
